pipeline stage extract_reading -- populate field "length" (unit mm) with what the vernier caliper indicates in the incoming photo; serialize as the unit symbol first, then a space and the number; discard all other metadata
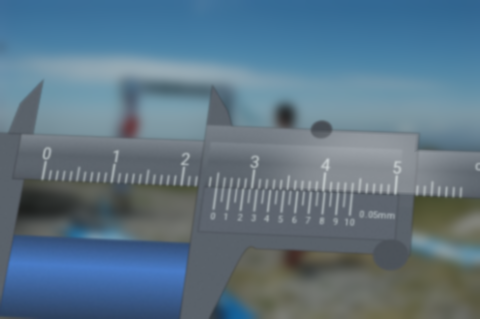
mm 25.0
